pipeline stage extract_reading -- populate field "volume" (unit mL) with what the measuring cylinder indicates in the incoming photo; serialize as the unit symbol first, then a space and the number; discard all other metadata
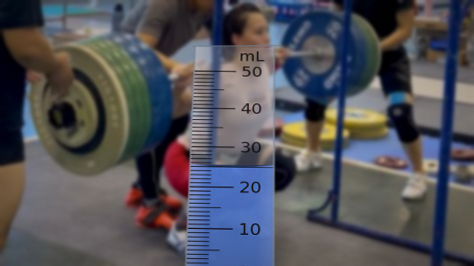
mL 25
